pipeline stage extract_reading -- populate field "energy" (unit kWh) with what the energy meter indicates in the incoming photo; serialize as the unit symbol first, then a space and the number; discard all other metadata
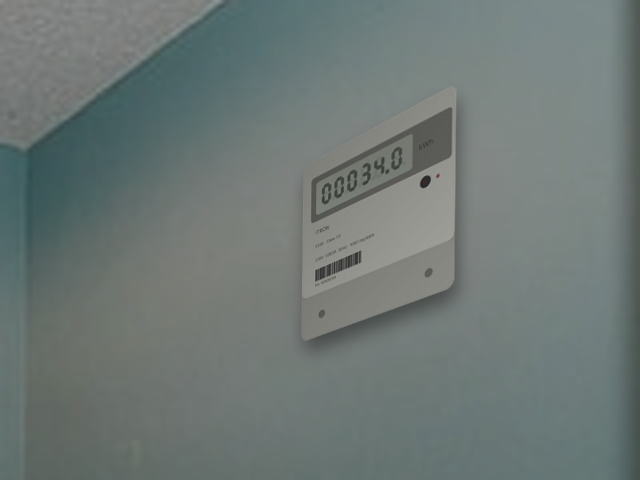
kWh 34.0
